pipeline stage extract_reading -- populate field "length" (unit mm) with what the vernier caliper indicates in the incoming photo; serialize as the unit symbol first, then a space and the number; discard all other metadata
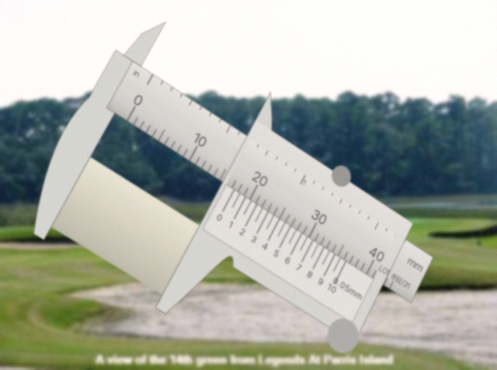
mm 17.4
